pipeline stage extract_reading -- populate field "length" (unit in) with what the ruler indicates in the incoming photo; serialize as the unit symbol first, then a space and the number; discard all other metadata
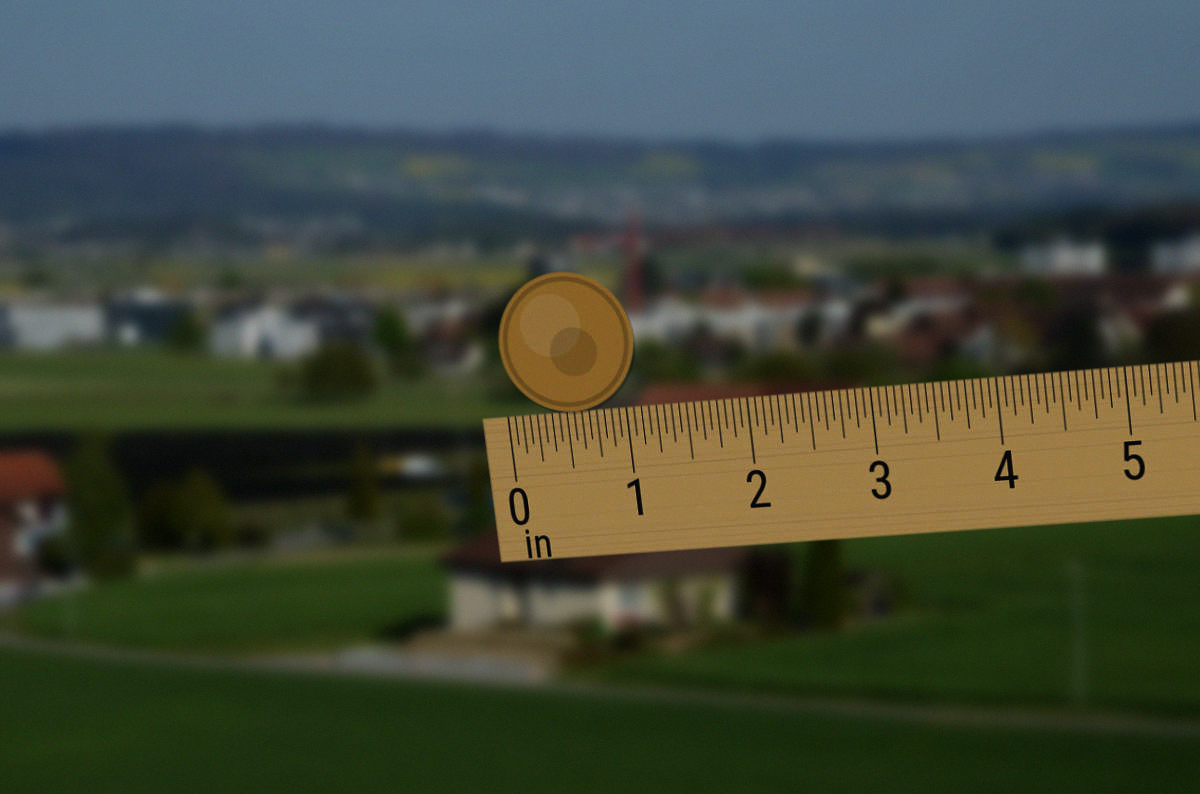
in 1.125
